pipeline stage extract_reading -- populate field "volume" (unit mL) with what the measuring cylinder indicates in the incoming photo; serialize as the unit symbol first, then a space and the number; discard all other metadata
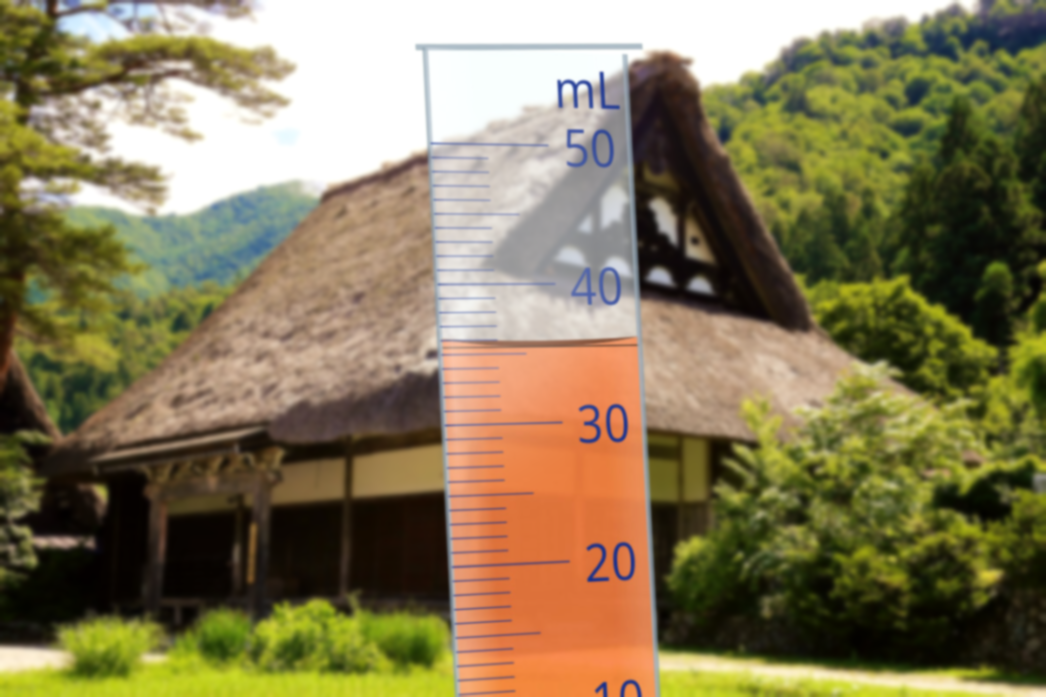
mL 35.5
